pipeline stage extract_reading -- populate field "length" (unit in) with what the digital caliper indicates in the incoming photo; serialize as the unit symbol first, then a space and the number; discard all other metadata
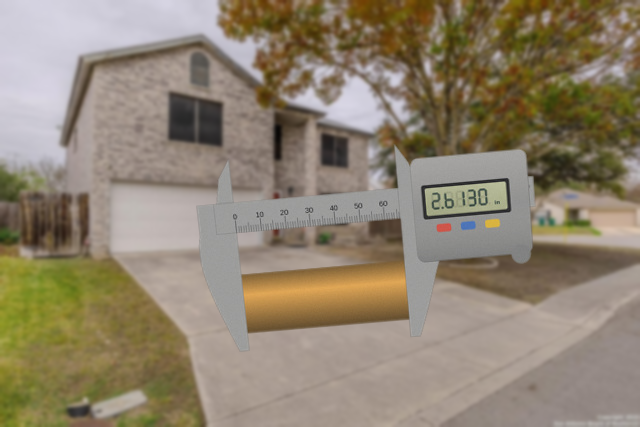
in 2.6130
